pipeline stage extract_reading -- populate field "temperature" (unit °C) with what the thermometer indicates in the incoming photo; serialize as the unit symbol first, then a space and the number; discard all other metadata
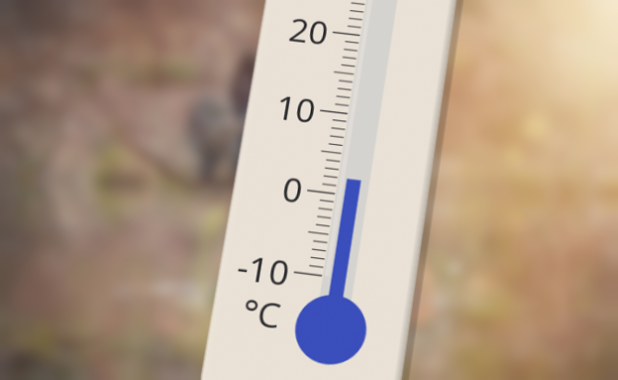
°C 2
